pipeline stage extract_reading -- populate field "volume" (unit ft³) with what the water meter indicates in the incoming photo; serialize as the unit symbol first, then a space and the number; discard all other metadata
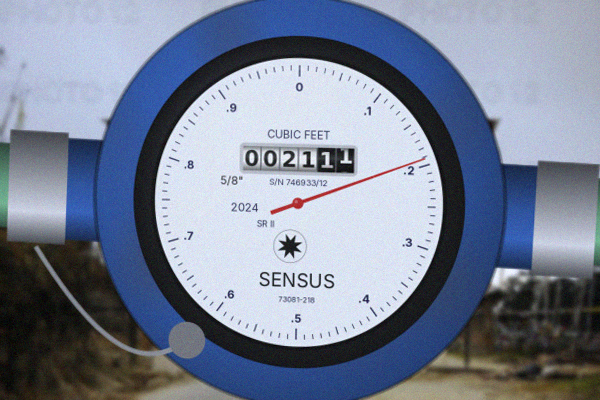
ft³ 2111.19
